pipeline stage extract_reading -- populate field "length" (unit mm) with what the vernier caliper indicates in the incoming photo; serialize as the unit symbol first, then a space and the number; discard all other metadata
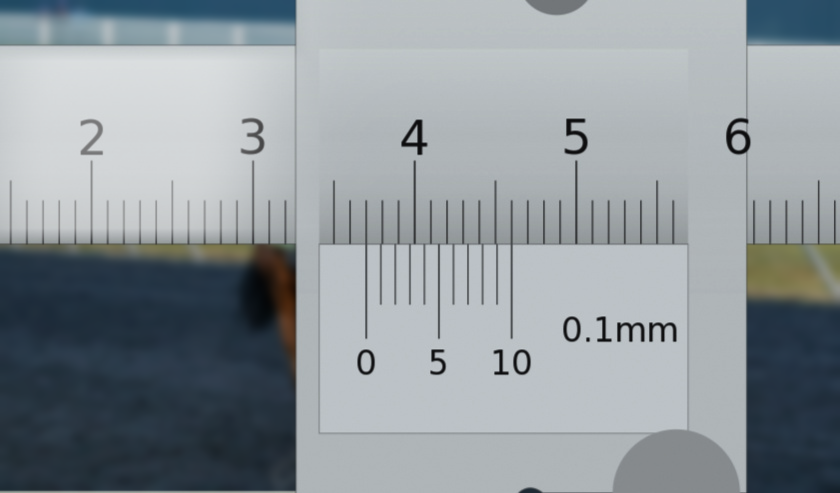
mm 37.0
